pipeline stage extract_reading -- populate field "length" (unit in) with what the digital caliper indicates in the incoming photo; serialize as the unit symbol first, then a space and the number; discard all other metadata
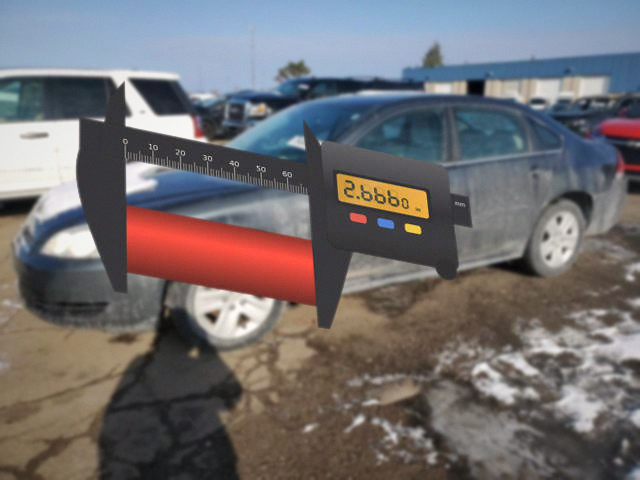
in 2.6660
